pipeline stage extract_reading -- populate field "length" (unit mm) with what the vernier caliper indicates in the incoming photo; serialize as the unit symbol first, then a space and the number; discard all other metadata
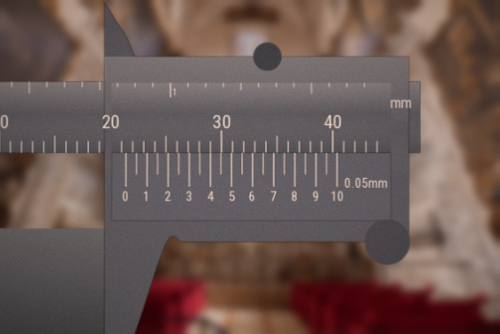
mm 21.4
